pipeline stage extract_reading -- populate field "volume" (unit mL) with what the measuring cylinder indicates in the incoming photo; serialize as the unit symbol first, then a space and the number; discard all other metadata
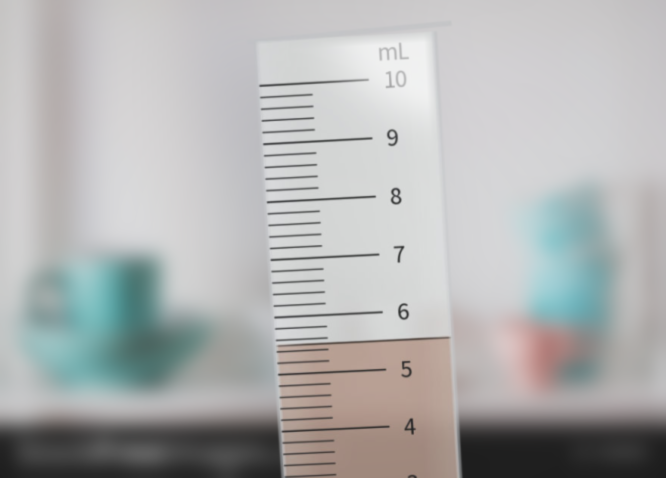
mL 5.5
